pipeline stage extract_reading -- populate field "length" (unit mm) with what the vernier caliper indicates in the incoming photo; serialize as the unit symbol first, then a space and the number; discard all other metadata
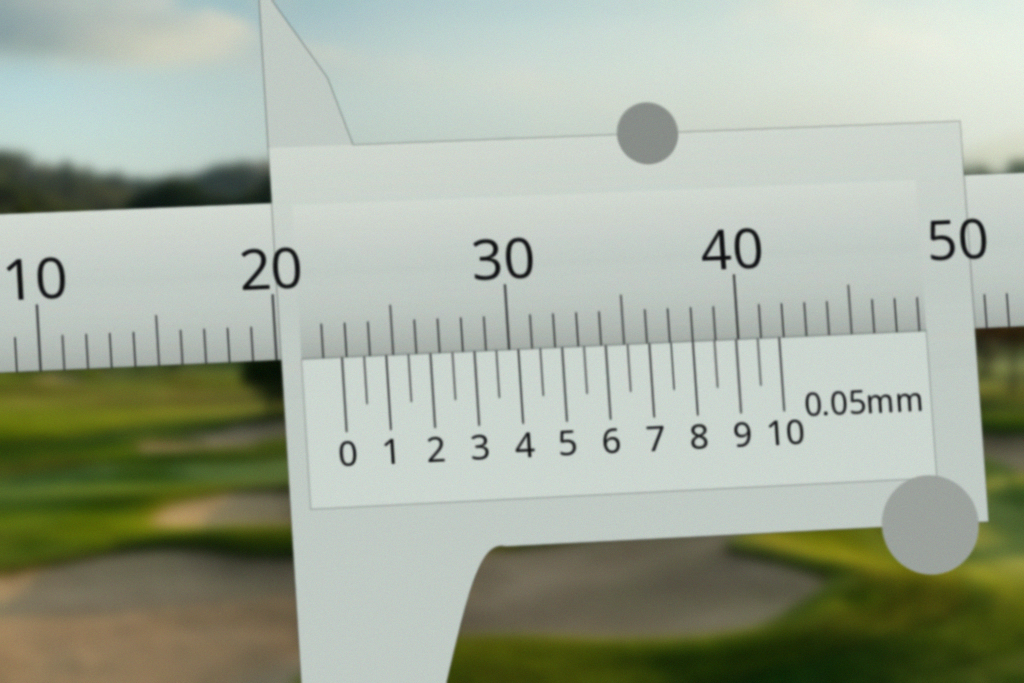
mm 22.8
